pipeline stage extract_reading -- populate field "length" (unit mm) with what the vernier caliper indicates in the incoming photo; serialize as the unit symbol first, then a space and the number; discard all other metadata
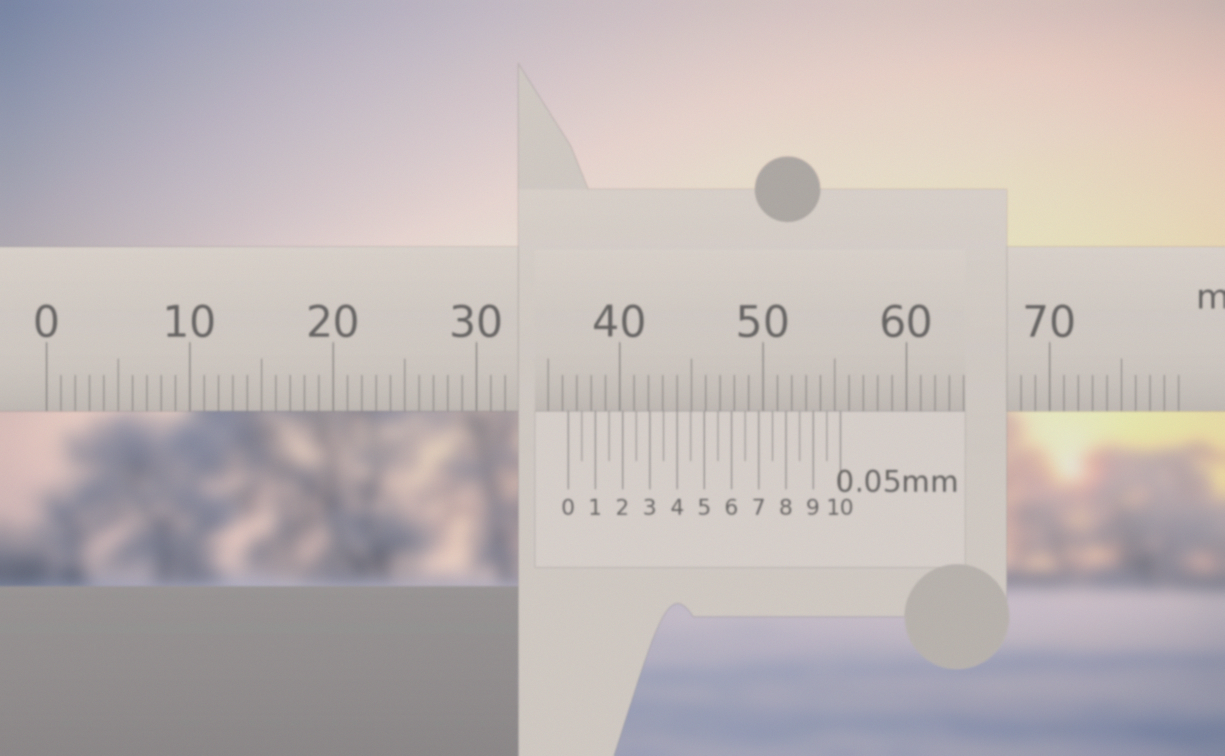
mm 36.4
